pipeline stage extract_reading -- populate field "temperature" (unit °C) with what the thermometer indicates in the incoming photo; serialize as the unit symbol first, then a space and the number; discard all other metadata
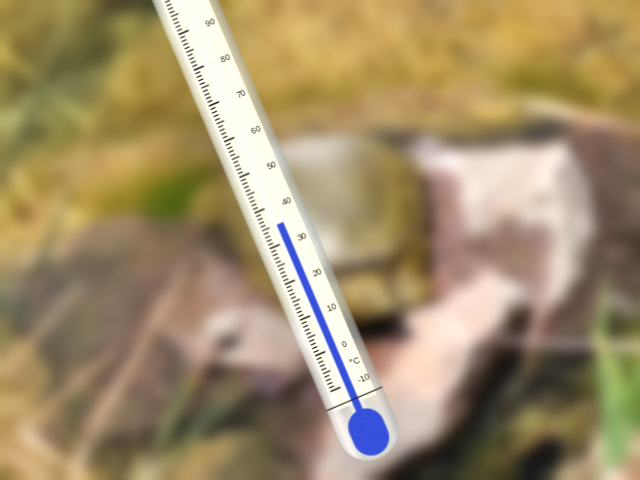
°C 35
